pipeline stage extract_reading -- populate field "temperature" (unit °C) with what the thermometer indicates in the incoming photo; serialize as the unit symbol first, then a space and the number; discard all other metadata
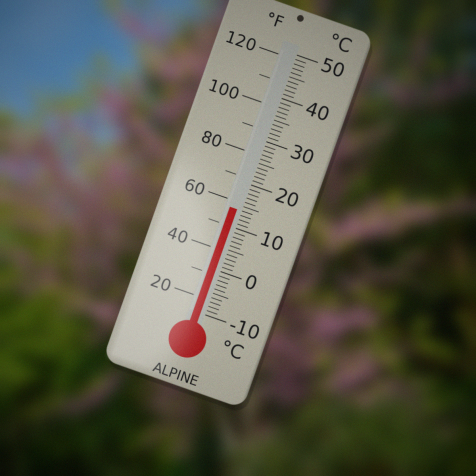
°C 14
